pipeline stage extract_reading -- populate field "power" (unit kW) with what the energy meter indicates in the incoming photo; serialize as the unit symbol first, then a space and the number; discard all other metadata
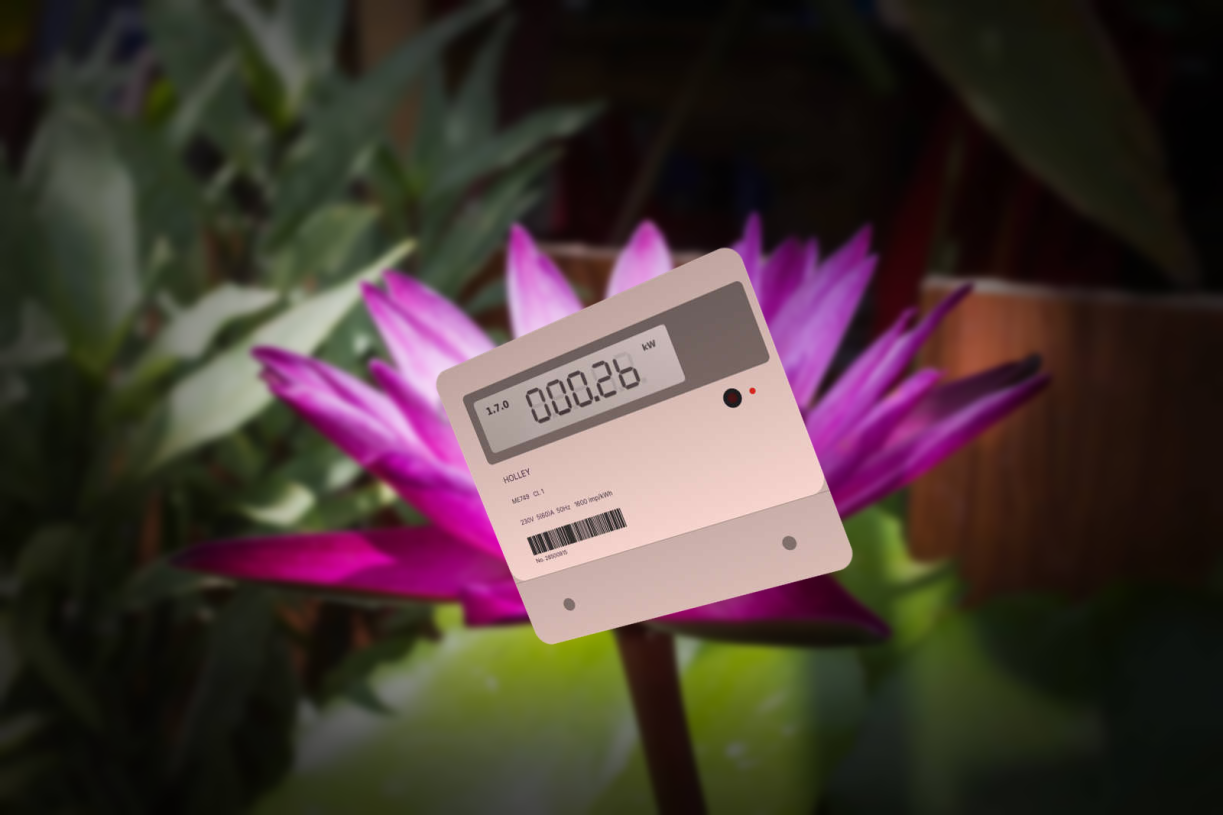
kW 0.26
